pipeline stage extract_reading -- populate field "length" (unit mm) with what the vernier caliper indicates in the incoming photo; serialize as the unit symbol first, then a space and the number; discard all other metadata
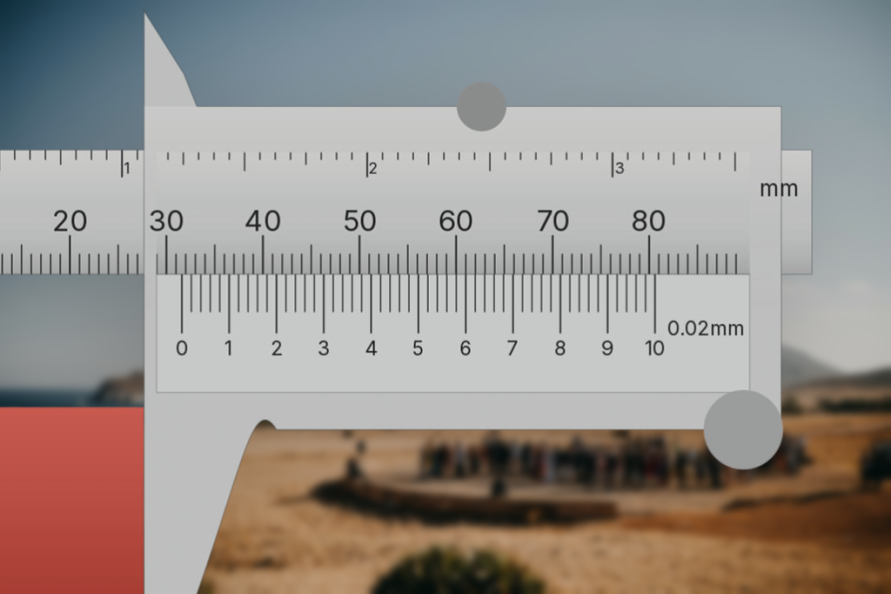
mm 31.6
